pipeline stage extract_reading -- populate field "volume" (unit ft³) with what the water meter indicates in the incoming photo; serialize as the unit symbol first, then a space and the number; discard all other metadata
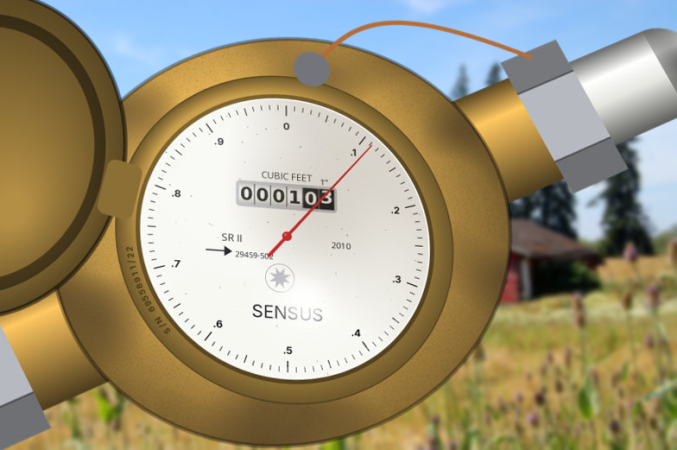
ft³ 103.11
